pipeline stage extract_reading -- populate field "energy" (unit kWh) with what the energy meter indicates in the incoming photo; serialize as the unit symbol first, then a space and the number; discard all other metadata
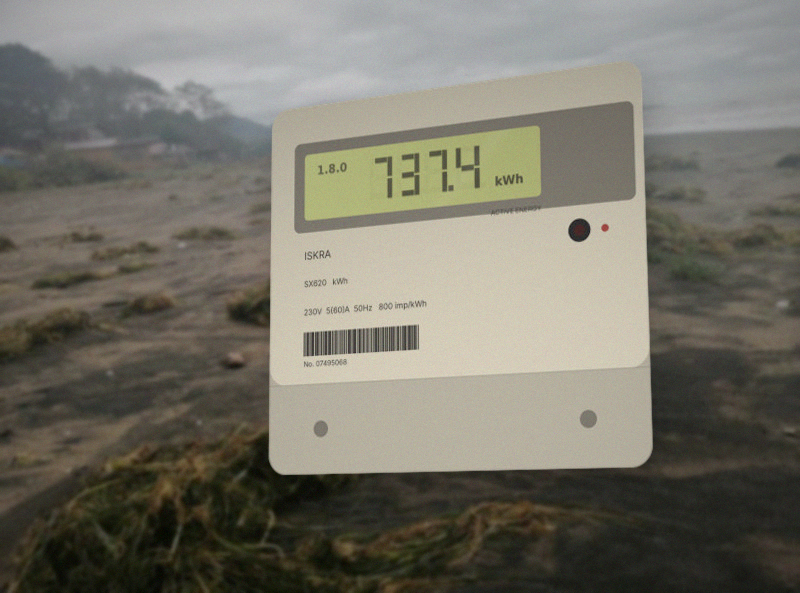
kWh 737.4
